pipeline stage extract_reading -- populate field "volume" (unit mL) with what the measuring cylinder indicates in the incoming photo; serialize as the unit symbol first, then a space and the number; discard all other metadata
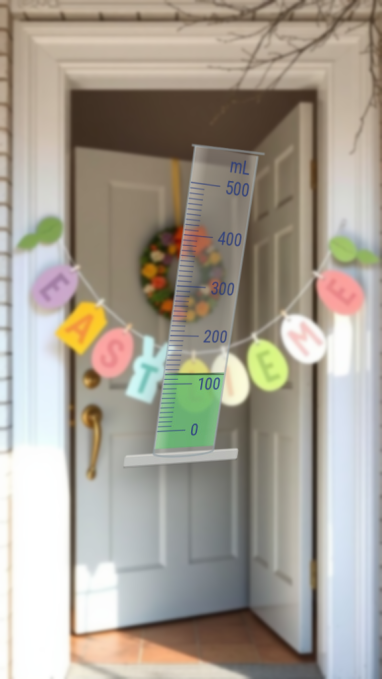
mL 120
